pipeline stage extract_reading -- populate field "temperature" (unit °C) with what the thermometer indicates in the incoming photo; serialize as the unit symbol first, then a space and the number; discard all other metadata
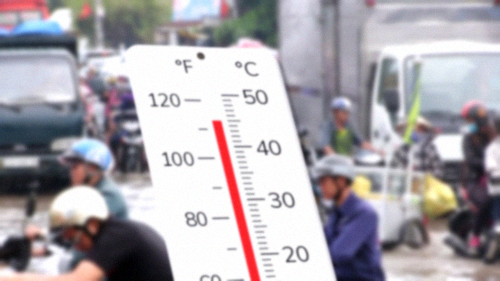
°C 45
